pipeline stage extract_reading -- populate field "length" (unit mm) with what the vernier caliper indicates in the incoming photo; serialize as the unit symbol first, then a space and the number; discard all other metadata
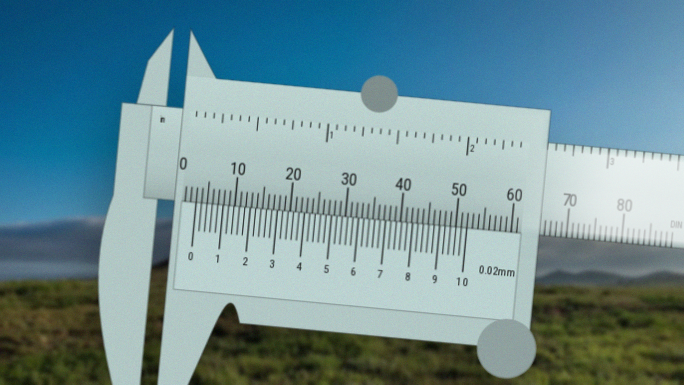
mm 3.0
